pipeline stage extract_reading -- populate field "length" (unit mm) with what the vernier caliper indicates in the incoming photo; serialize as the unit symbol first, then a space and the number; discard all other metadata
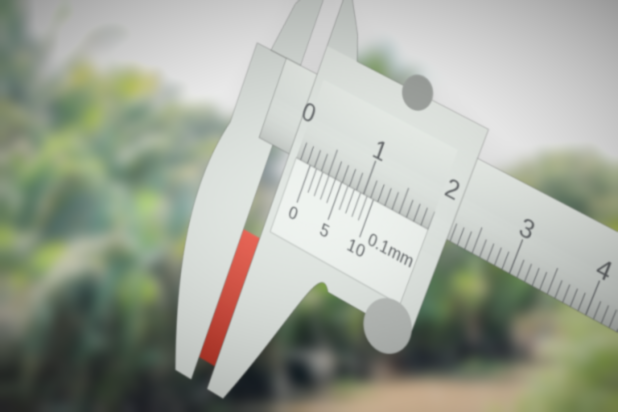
mm 2.4
